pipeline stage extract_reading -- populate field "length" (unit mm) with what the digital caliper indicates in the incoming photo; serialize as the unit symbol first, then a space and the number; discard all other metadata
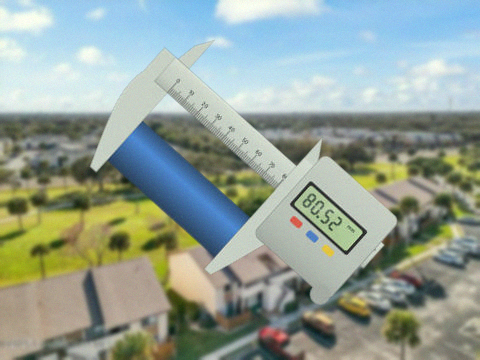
mm 80.52
